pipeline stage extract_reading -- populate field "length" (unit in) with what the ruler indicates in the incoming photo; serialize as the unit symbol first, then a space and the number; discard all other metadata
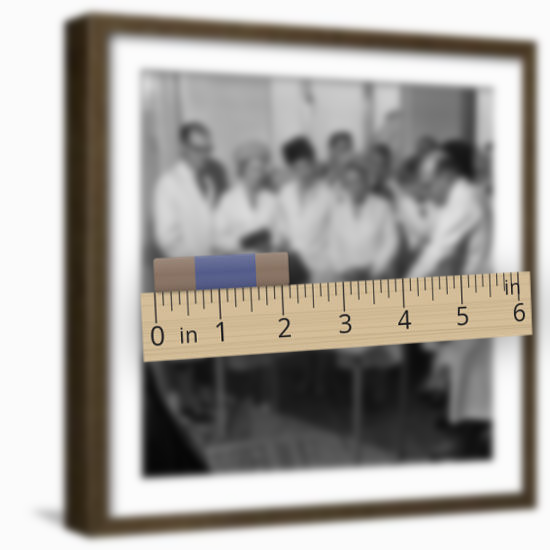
in 2.125
